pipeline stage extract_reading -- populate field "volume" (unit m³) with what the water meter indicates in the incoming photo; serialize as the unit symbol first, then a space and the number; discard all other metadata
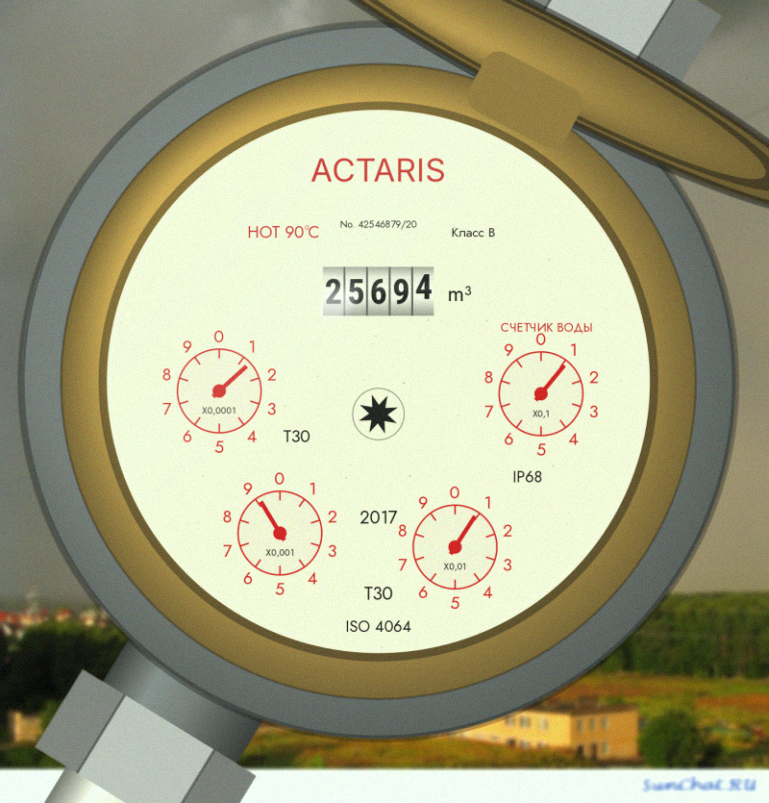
m³ 25694.1091
